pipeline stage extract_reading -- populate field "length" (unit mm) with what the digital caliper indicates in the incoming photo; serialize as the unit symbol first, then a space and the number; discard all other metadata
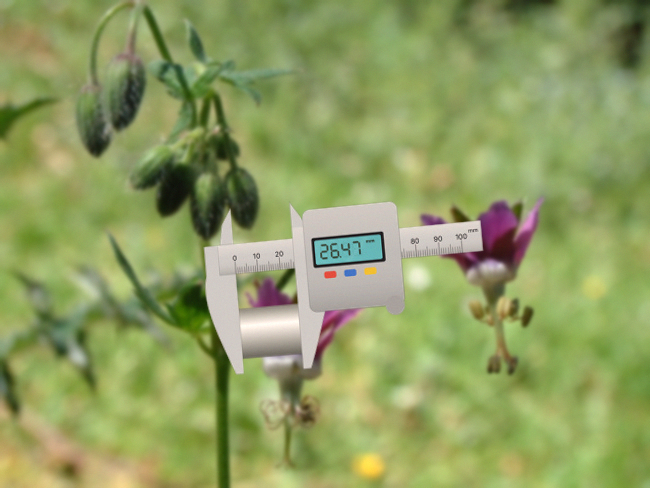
mm 26.47
